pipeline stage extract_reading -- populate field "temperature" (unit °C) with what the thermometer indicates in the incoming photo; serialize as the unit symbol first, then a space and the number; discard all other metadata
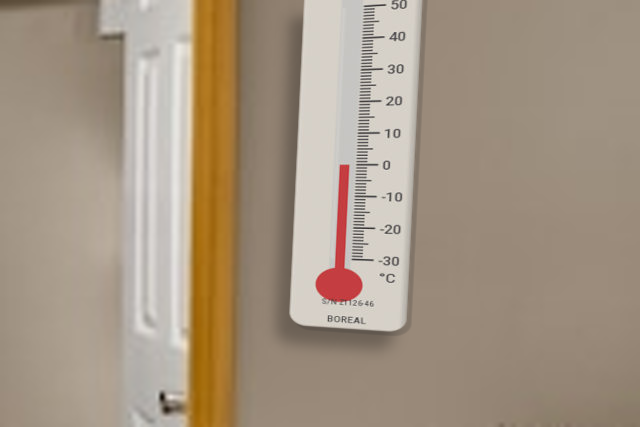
°C 0
